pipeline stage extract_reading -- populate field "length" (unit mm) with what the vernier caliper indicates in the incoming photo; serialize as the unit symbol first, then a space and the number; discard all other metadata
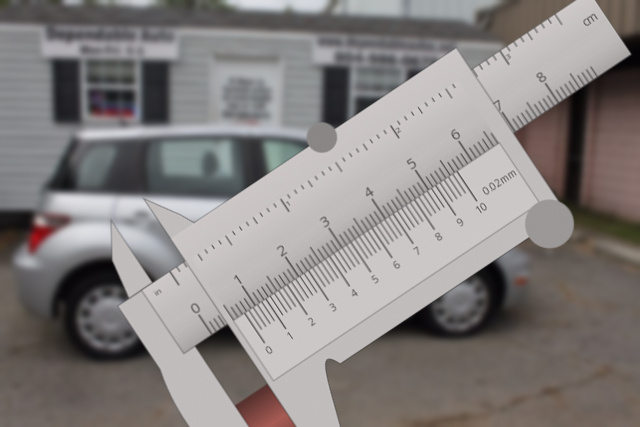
mm 7.5
